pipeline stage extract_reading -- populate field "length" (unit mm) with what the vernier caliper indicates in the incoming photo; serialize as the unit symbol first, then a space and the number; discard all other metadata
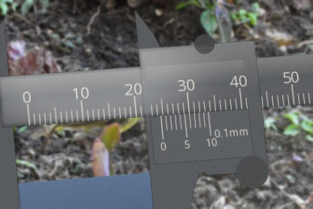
mm 24.6
